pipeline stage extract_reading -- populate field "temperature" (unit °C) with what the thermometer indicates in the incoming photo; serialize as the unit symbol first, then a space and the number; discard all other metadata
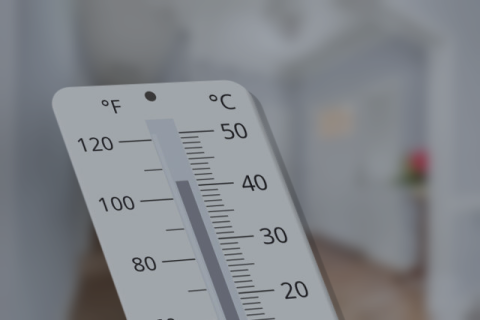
°C 41
